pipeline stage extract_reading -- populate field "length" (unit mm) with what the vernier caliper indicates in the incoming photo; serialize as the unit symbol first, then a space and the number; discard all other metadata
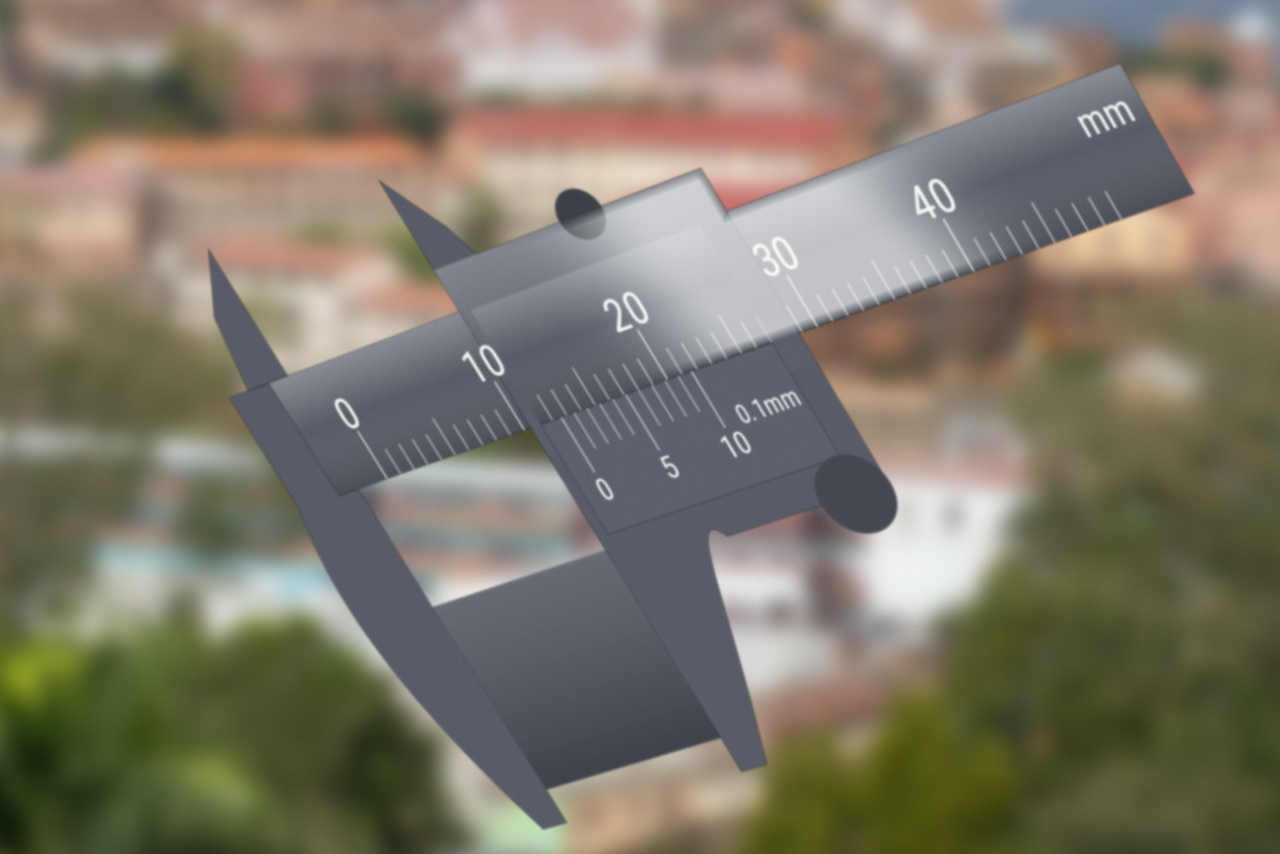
mm 12.6
